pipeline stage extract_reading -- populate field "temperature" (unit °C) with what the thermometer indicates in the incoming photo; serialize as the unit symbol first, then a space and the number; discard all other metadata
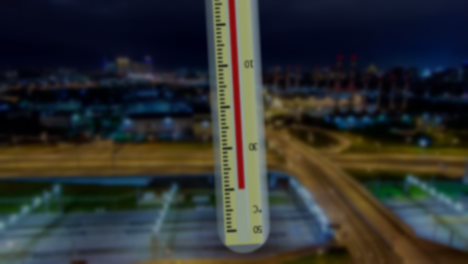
°C 40
